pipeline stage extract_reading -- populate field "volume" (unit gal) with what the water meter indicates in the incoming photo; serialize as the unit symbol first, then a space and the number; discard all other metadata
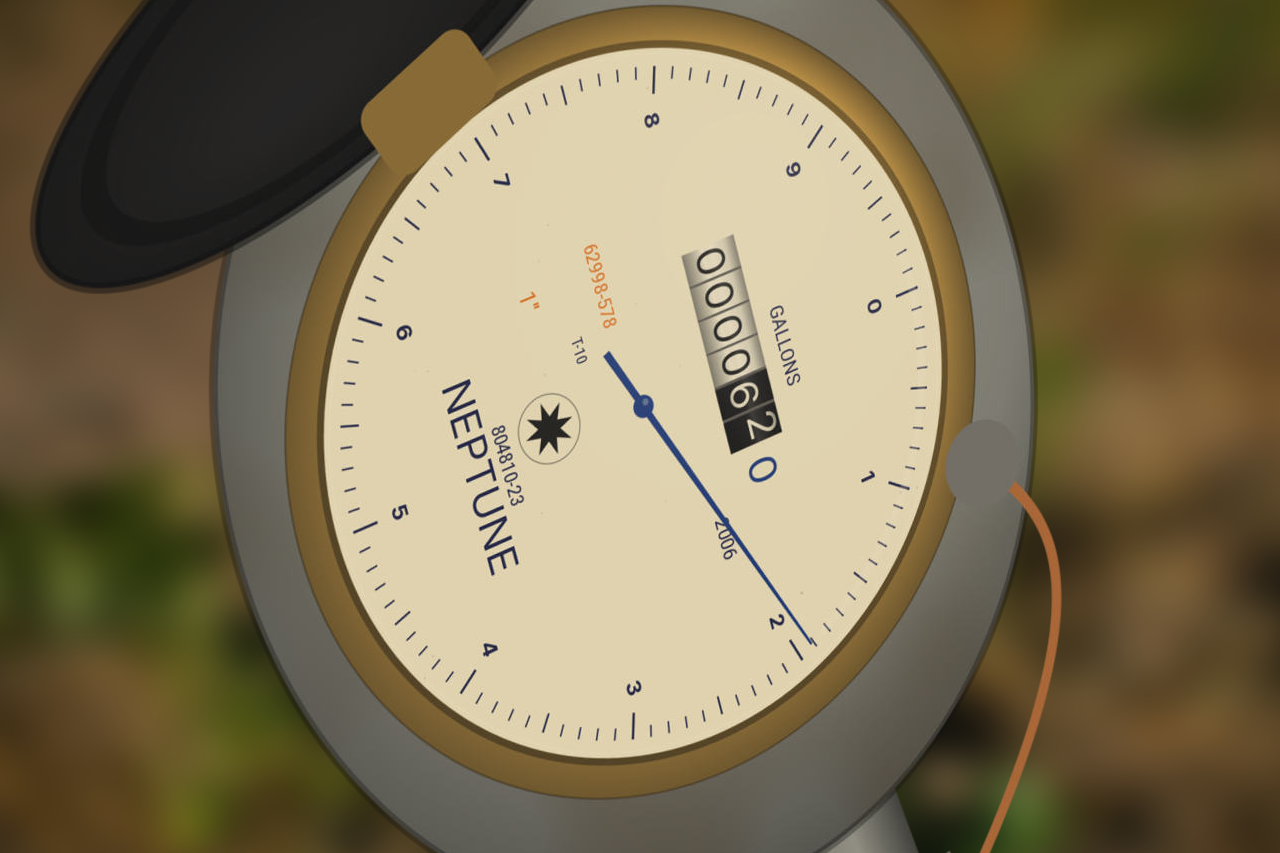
gal 621.9
